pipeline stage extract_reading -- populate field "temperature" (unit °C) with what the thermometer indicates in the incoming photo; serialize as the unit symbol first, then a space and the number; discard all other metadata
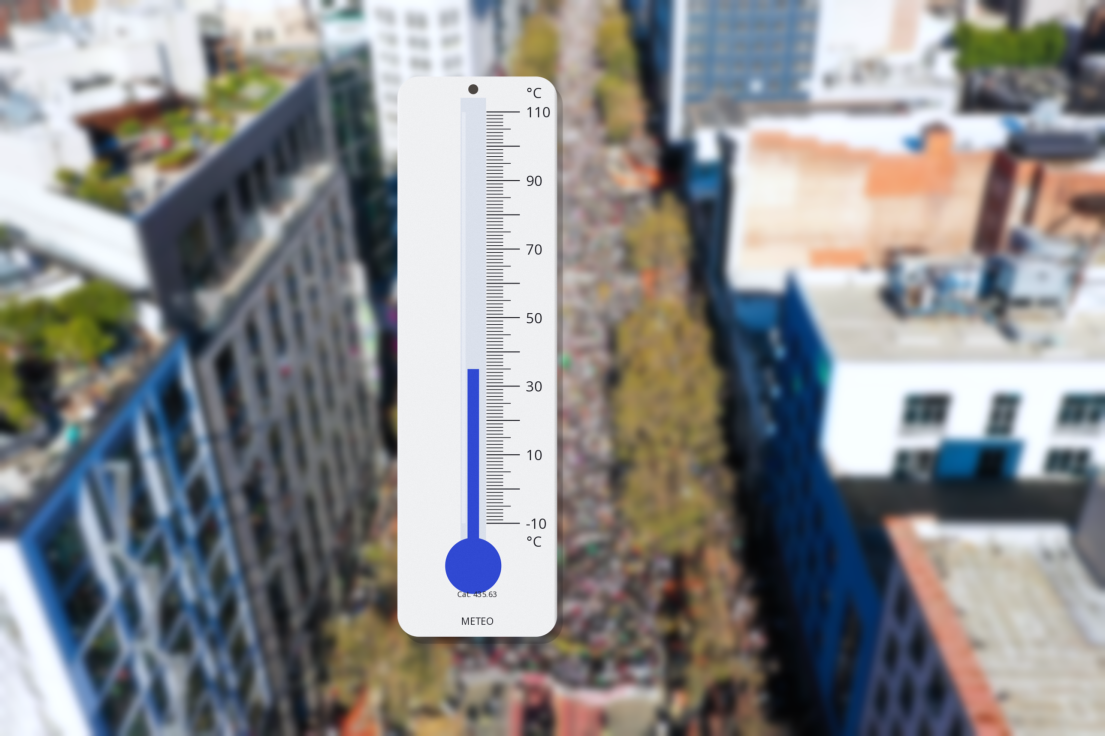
°C 35
